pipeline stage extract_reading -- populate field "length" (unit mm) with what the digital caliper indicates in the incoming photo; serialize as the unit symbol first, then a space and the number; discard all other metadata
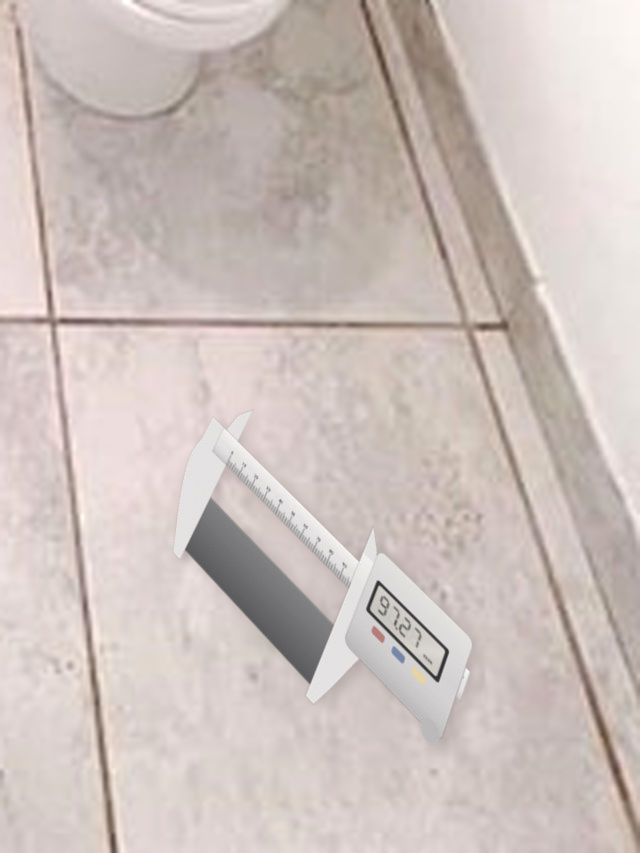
mm 97.27
